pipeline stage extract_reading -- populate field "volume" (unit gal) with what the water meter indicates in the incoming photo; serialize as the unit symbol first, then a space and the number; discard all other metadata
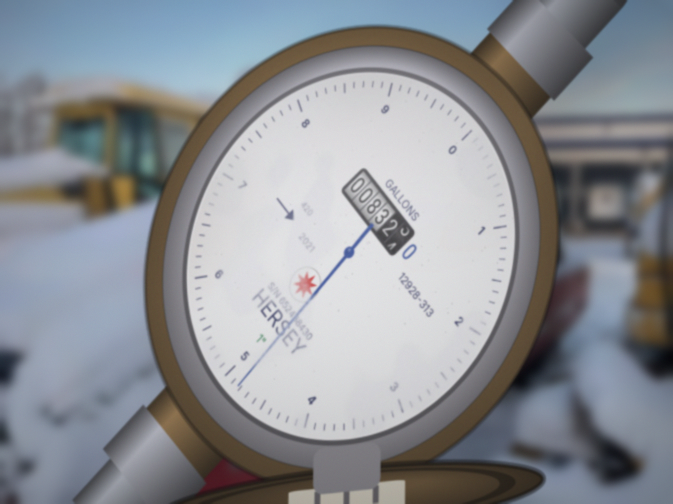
gal 83234.8
